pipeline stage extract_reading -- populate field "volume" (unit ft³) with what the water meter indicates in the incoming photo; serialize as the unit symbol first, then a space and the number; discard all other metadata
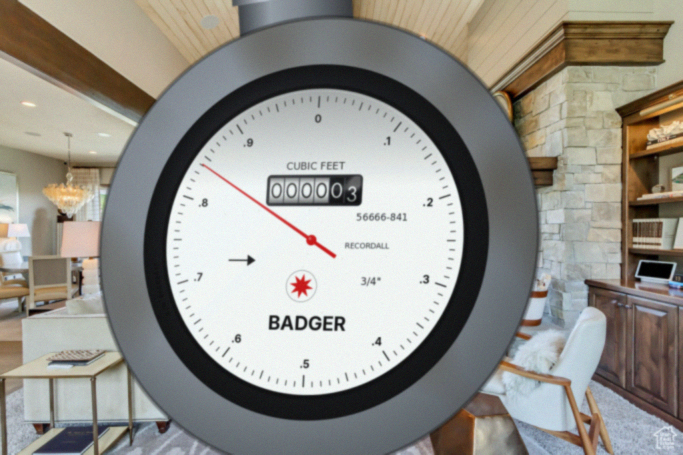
ft³ 2.84
